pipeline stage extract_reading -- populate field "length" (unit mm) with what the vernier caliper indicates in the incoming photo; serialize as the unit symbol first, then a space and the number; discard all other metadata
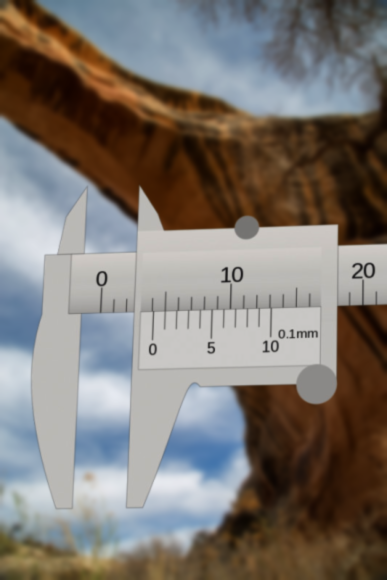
mm 4.1
